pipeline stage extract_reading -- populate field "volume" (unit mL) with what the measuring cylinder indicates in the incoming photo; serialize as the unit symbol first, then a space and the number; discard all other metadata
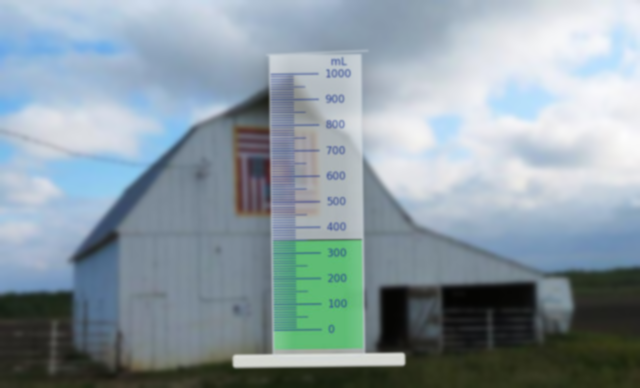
mL 350
